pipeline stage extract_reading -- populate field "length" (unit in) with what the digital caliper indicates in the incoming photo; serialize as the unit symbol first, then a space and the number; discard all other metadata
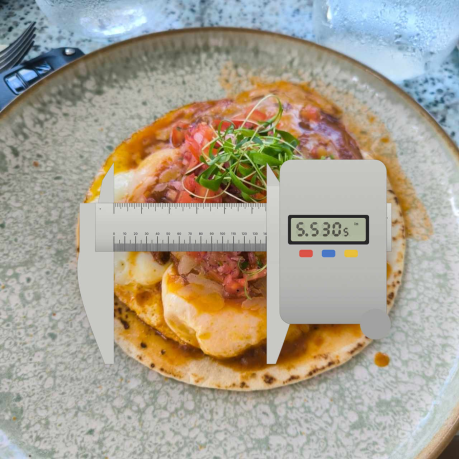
in 5.5305
